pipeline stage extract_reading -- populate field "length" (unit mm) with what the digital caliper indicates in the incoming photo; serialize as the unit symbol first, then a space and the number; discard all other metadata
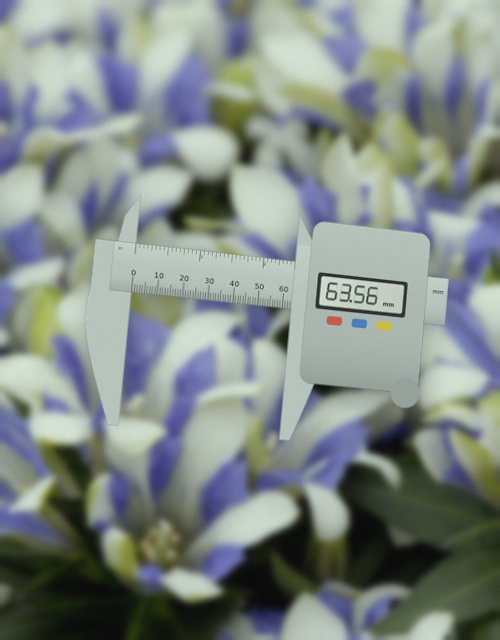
mm 63.56
